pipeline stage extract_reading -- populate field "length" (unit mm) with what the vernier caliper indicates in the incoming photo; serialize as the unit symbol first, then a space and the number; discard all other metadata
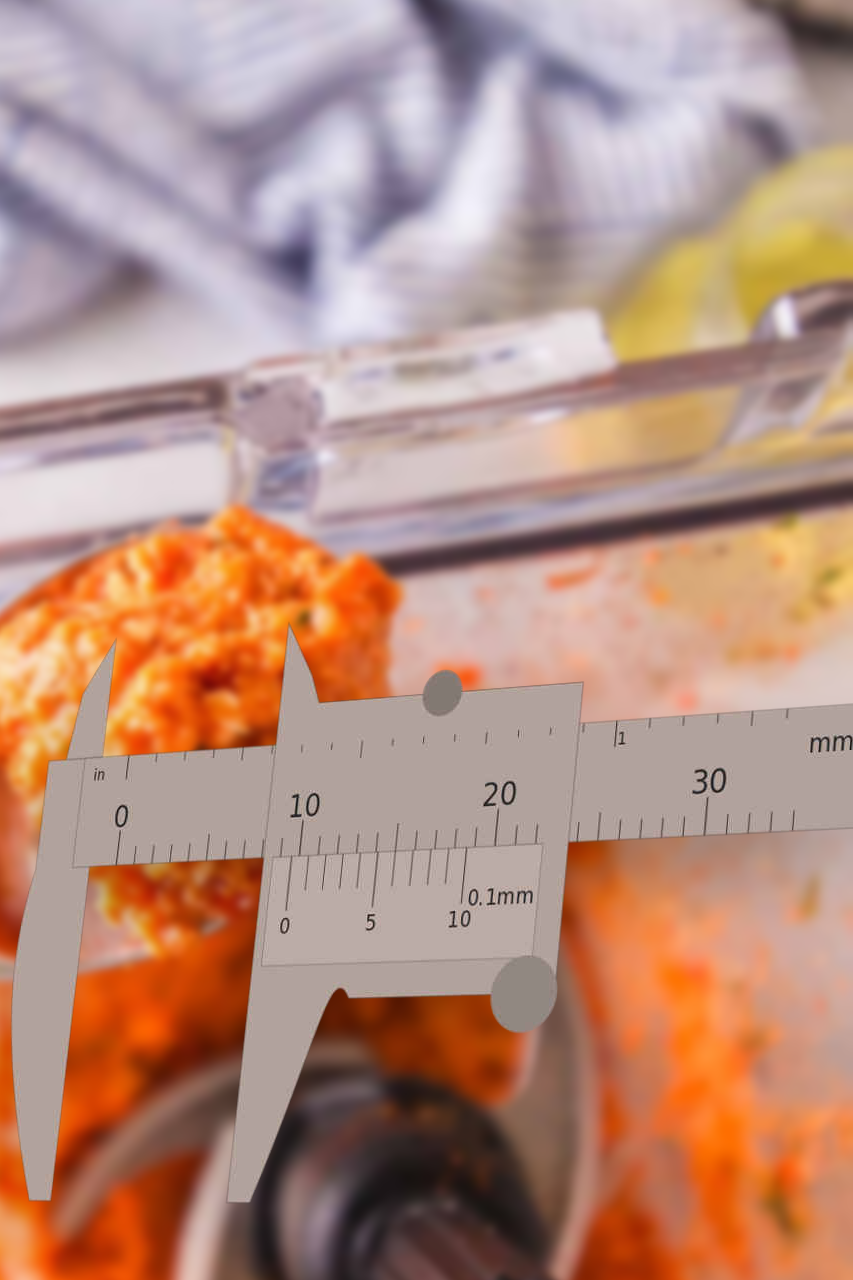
mm 9.6
